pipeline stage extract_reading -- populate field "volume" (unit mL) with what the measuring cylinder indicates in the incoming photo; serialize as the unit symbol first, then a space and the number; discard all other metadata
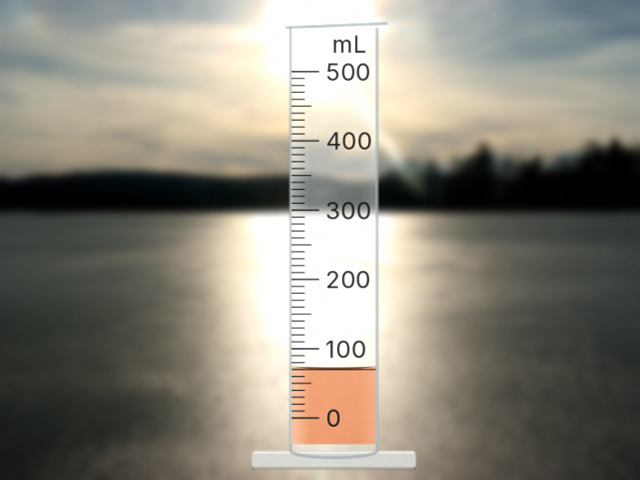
mL 70
